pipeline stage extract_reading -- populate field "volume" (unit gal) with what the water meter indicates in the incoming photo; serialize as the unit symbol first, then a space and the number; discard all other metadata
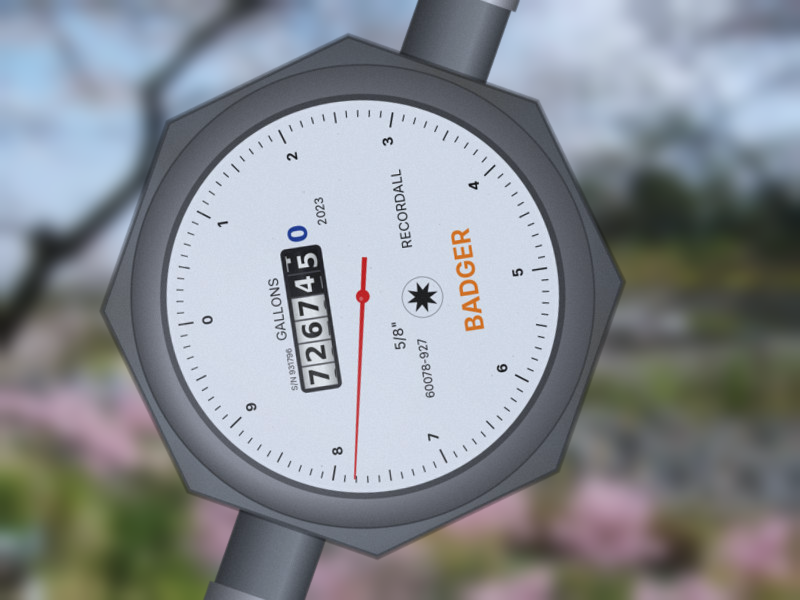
gal 7267447.8
